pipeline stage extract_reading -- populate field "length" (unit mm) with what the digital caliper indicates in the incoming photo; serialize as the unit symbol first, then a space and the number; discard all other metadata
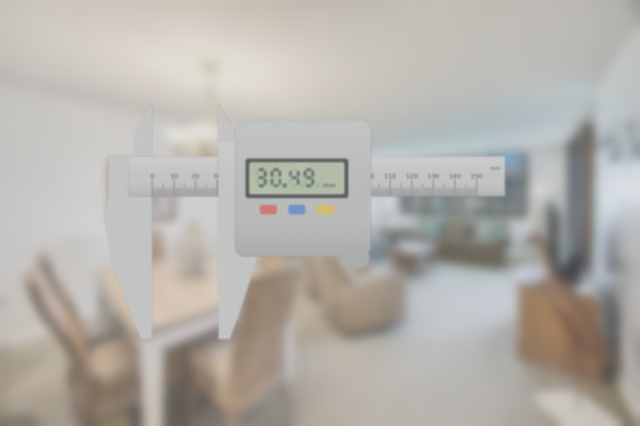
mm 30.49
